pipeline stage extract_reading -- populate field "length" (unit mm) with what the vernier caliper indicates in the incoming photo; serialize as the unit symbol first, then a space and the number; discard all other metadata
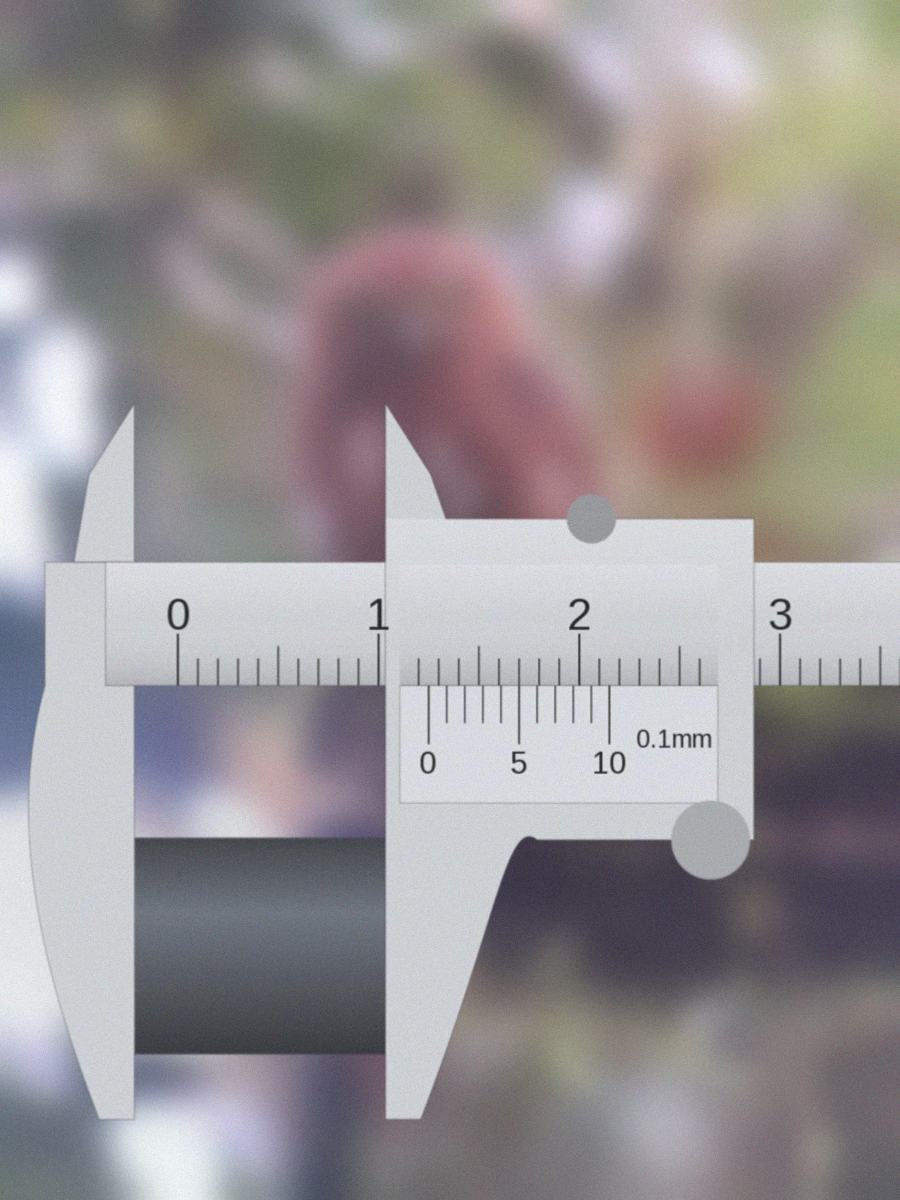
mm 12.5
